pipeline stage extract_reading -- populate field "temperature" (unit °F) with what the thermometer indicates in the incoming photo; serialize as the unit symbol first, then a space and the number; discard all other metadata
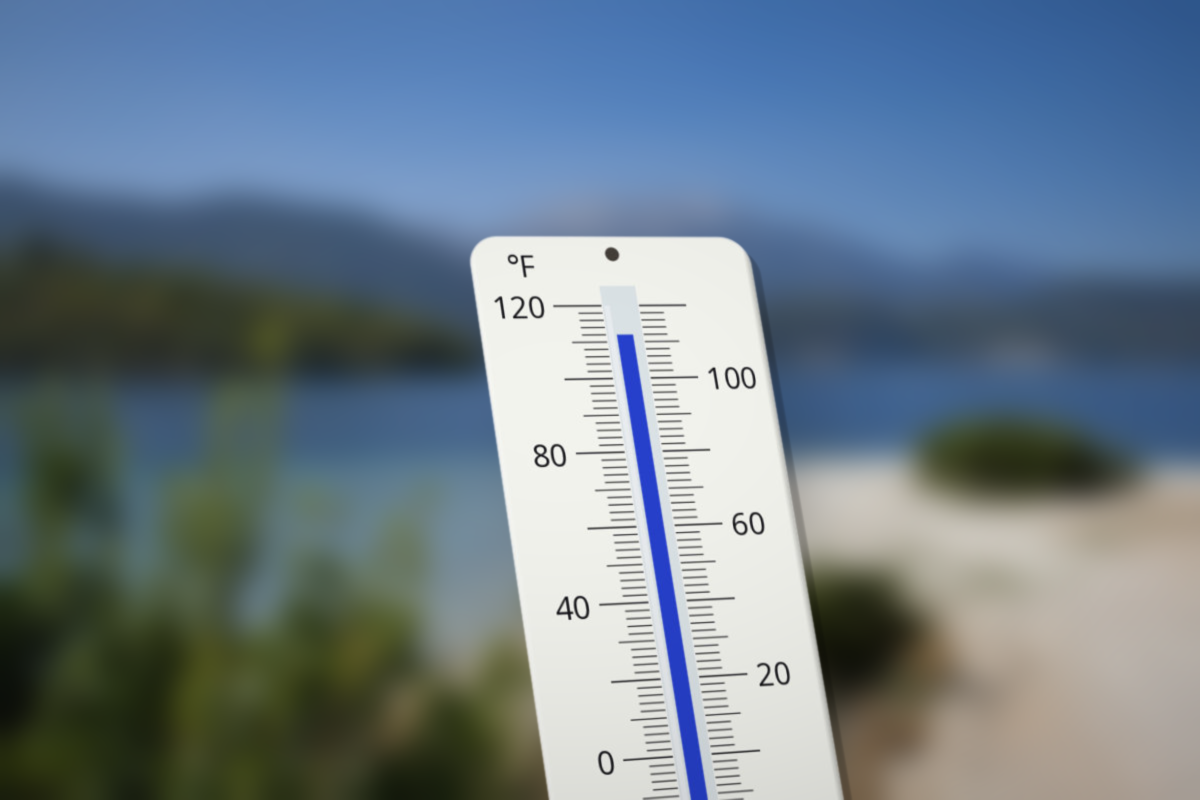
°F 112
